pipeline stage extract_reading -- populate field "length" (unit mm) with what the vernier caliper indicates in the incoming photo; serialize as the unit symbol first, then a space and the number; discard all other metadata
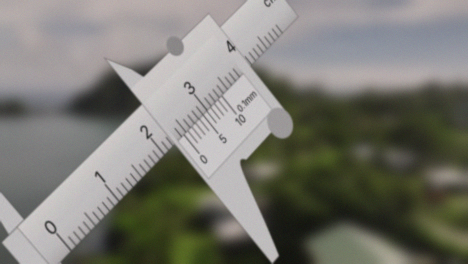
mm 24.5
